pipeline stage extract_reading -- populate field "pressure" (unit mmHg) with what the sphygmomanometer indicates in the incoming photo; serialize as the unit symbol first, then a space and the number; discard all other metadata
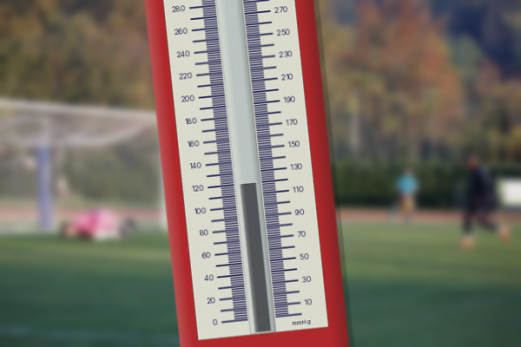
mmHg 120
